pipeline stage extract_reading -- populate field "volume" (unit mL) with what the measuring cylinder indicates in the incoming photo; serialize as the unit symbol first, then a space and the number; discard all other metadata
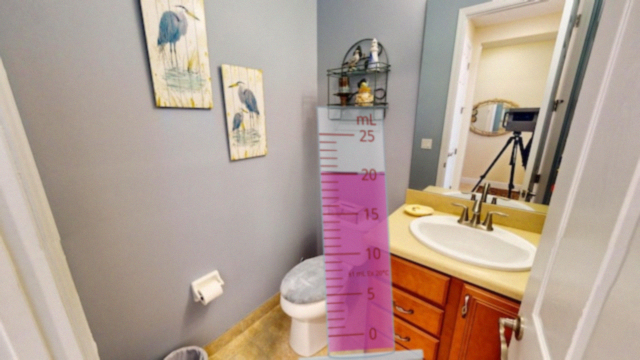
mL 20
